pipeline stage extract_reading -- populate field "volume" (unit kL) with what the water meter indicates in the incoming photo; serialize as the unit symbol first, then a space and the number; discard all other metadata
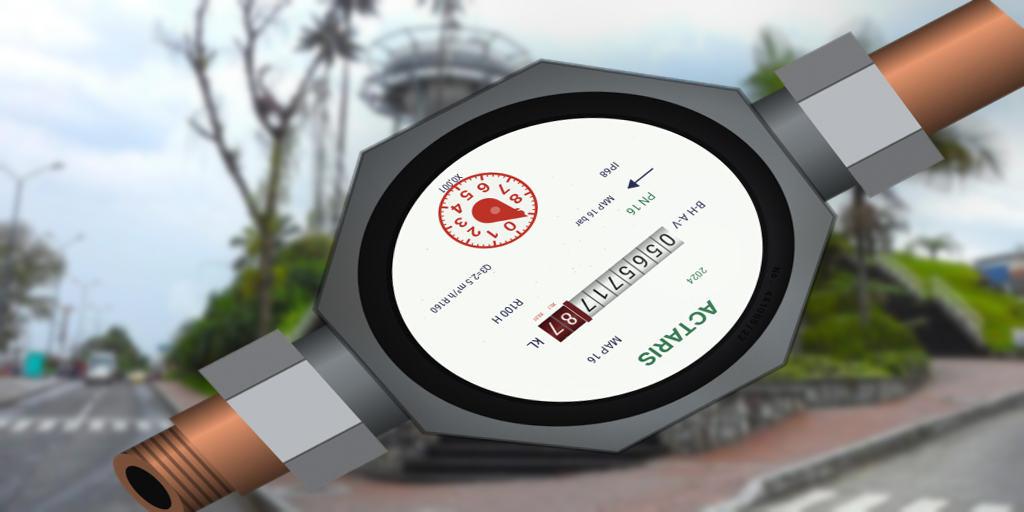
kL 565717.869
